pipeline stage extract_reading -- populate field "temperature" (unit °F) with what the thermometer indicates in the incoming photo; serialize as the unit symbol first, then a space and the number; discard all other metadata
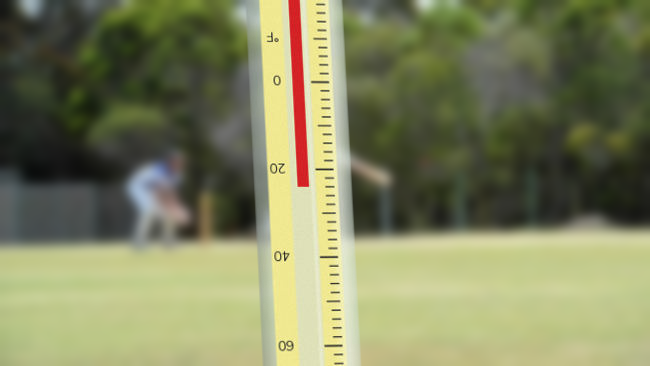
°F 24
